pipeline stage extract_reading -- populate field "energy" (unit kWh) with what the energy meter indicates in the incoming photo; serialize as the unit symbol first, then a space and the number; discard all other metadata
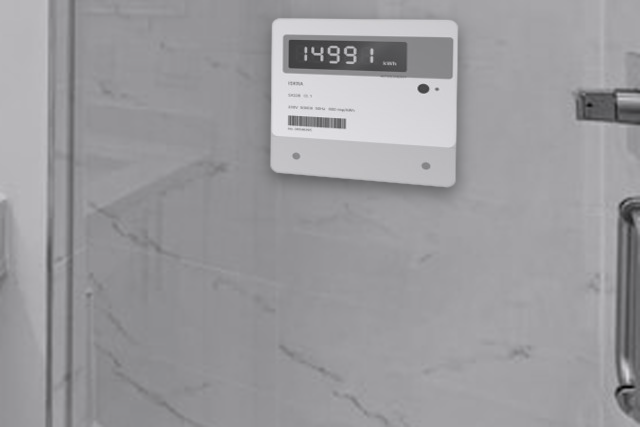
kWh 14991
